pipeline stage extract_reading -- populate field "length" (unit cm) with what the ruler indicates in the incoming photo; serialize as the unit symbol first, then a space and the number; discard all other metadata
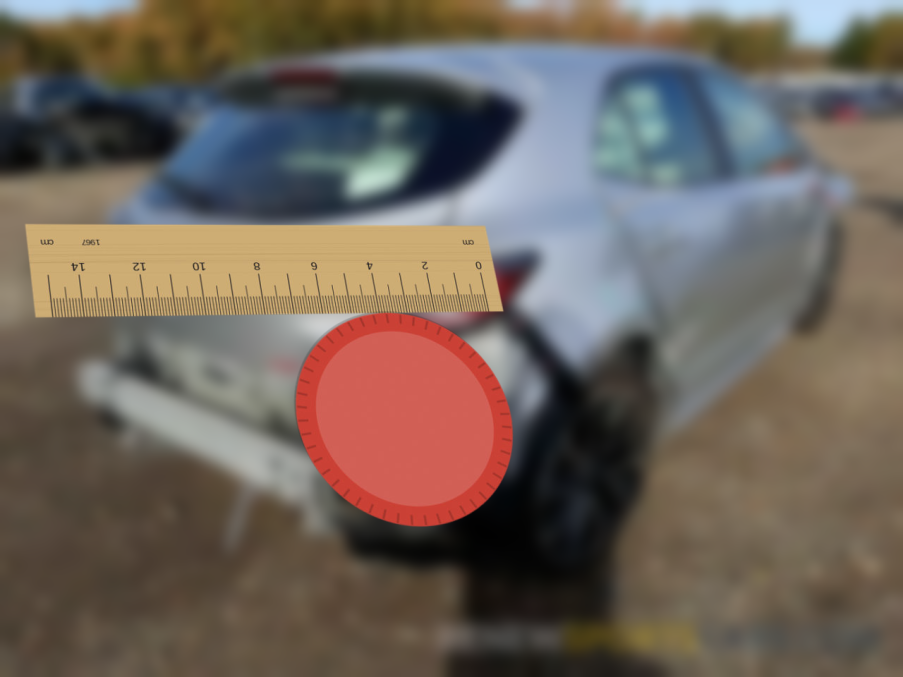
cm 7.5
